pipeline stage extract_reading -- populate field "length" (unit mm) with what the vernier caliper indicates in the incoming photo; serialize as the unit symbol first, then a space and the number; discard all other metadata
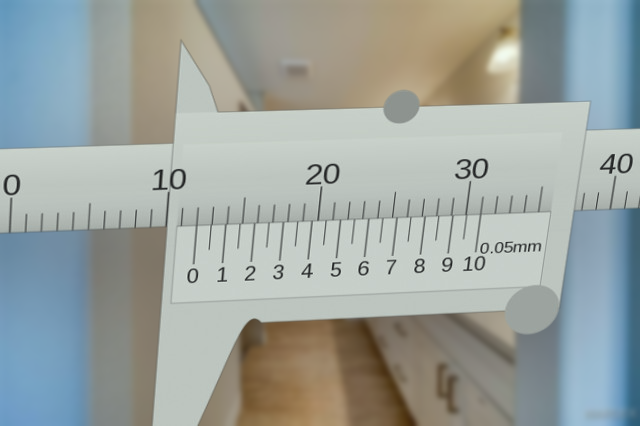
mm 12.0
